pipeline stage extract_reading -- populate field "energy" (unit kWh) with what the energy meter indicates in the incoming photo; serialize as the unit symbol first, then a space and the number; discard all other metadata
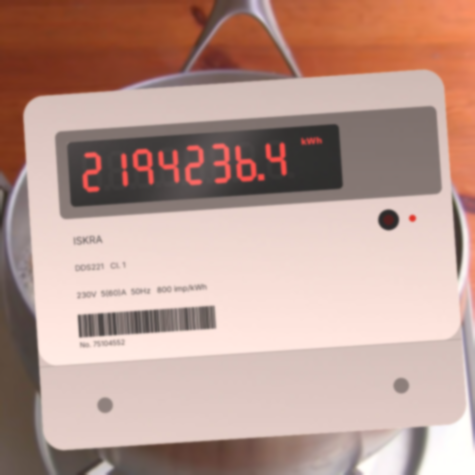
kWh 2194236.4
